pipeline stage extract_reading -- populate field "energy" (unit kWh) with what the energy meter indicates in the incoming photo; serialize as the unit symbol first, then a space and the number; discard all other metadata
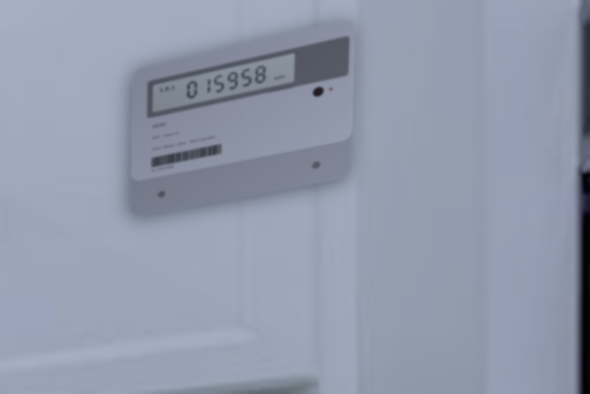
kWh 15958
